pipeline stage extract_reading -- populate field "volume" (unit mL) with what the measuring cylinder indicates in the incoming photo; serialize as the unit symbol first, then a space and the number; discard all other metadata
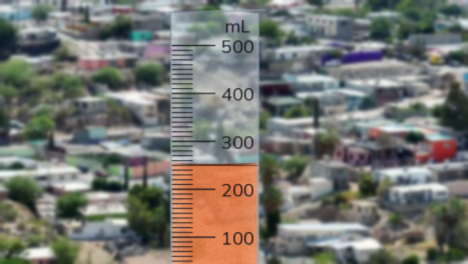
mL 250
